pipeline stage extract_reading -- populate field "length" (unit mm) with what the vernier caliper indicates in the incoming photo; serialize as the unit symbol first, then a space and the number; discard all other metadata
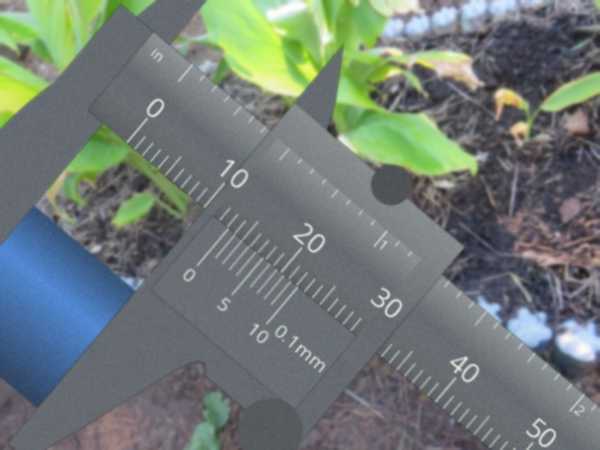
mm 13.2
